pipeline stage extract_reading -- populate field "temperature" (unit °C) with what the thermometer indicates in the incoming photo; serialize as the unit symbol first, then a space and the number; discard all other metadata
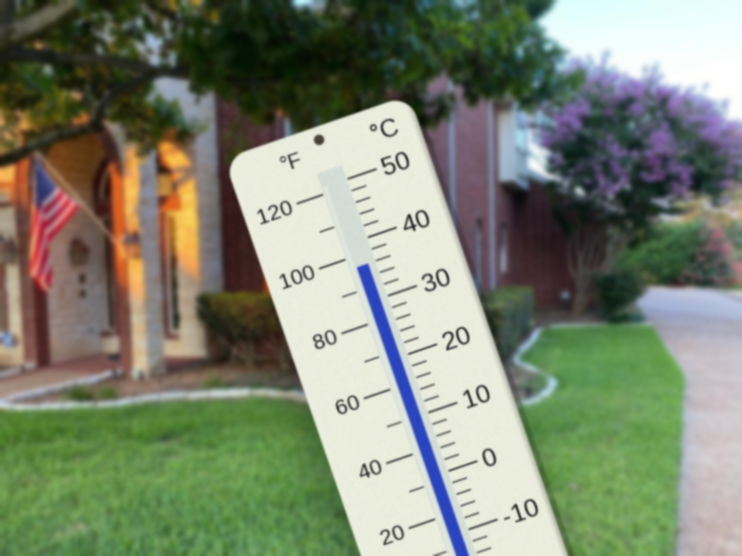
°C 36
